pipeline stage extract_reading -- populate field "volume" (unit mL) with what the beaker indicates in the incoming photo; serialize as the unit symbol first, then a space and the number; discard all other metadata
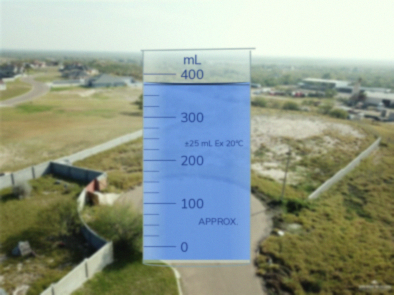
mL 375
